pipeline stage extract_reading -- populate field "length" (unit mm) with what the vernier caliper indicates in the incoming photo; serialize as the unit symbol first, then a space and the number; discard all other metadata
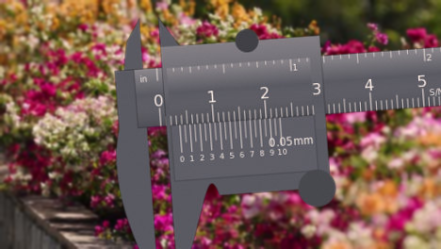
mm 3.6
